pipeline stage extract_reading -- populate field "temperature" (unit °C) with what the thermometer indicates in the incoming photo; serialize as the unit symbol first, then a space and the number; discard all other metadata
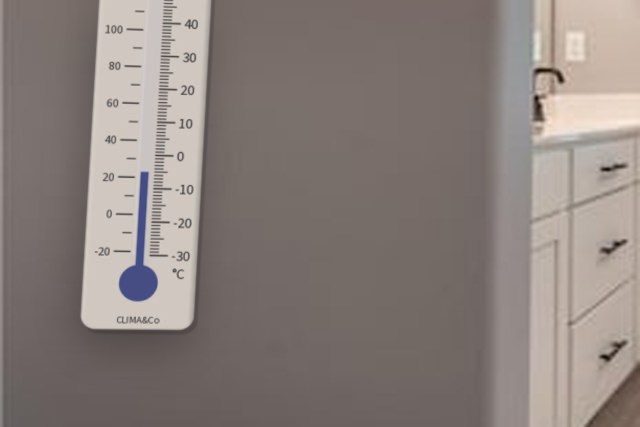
°C -5
